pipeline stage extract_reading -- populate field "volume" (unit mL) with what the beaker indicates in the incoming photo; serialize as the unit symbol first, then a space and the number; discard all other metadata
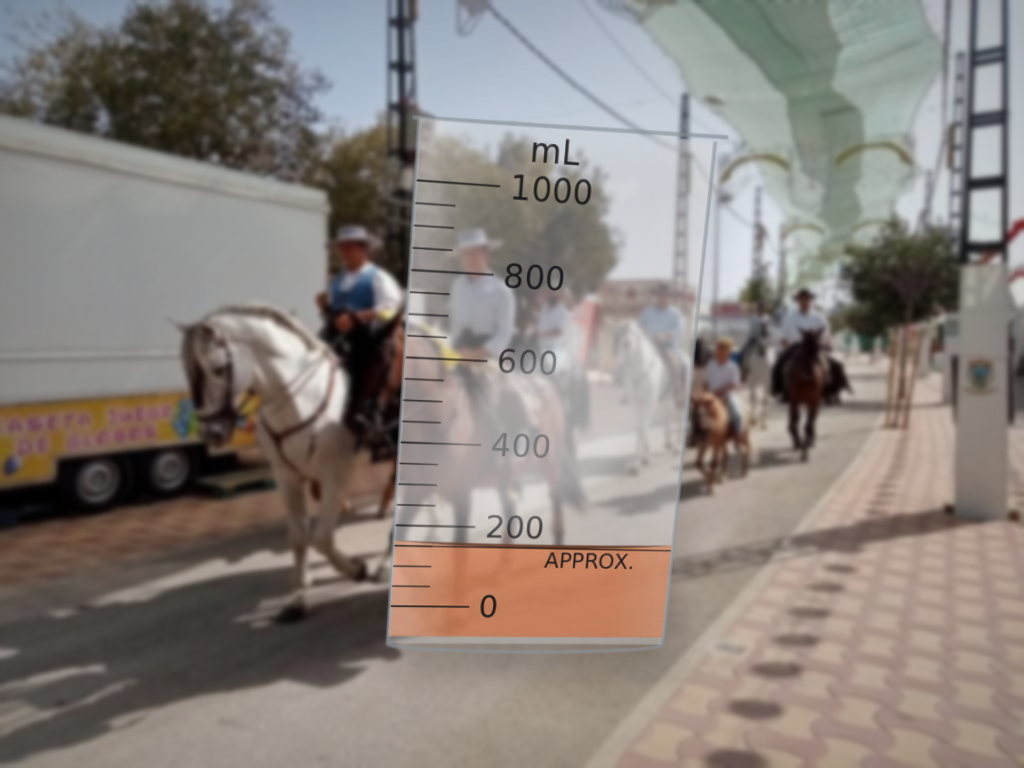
mL 150
